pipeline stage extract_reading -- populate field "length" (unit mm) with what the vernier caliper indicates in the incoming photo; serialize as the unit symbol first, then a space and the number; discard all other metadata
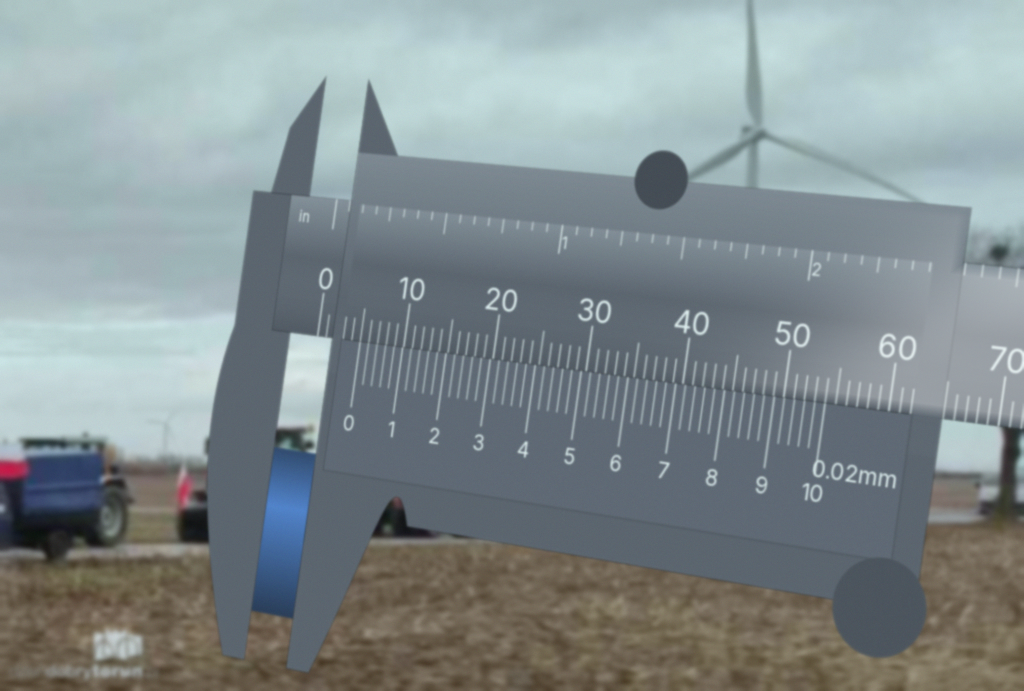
mm 5.0
